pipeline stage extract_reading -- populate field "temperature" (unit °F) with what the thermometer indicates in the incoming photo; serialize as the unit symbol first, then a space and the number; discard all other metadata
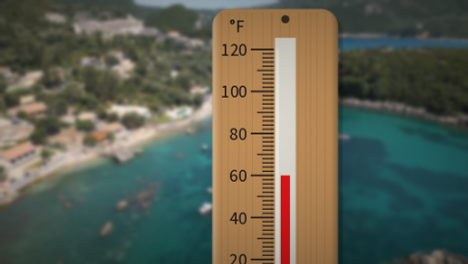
°F 60
